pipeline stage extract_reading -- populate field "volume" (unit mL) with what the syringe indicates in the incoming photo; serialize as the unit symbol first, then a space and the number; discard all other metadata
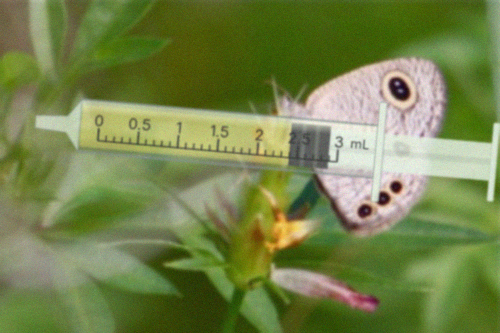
mL 2.4
